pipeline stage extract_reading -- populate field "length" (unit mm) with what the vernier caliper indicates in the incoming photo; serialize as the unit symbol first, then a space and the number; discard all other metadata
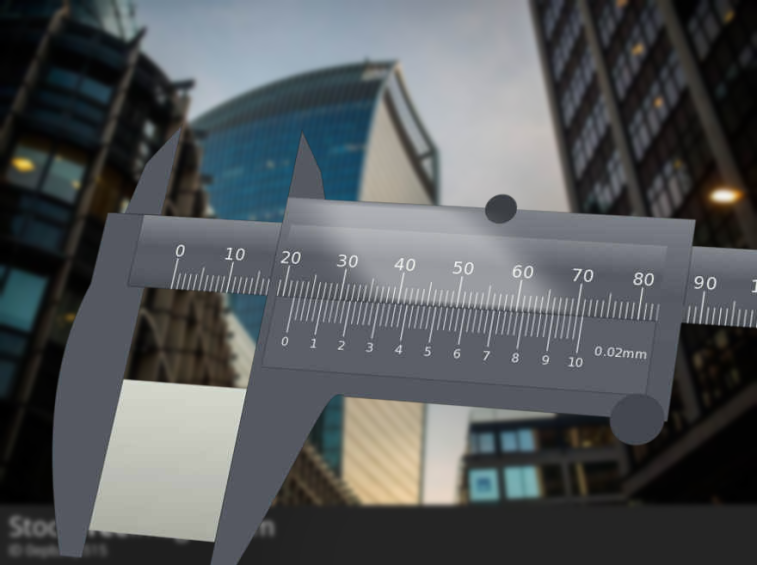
mm 22.0
